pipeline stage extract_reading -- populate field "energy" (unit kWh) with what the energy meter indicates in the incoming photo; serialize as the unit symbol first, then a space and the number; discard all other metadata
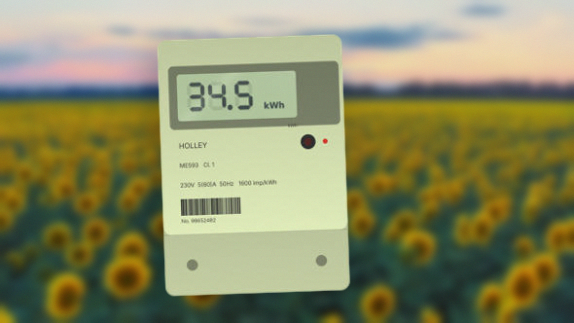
kWh 34.5
